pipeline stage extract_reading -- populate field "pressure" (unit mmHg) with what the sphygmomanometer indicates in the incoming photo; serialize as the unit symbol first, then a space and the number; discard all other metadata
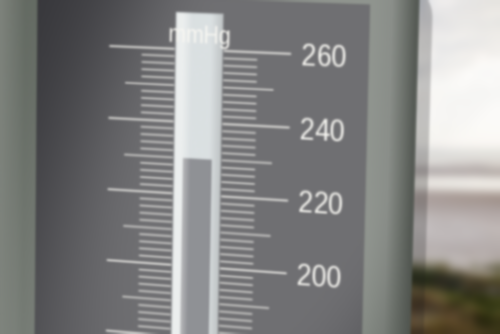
mmHg 230
